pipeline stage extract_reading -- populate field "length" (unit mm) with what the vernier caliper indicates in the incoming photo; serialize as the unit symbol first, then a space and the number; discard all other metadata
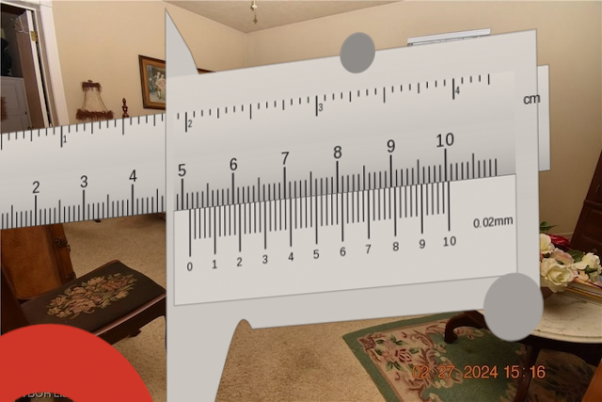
mm 51.5
